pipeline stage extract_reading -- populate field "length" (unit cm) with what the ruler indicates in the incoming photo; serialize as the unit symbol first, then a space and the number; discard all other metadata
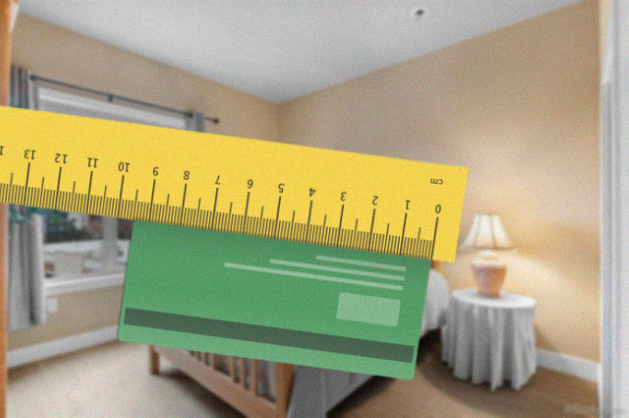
cm 9.5
